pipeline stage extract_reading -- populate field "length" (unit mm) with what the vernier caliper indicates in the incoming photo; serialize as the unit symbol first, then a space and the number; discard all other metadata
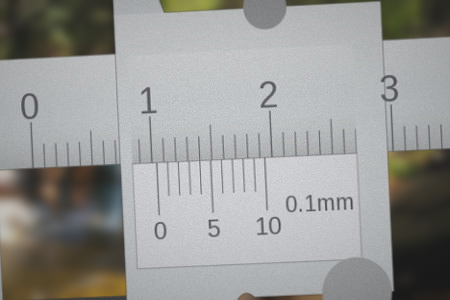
mm 10.4
